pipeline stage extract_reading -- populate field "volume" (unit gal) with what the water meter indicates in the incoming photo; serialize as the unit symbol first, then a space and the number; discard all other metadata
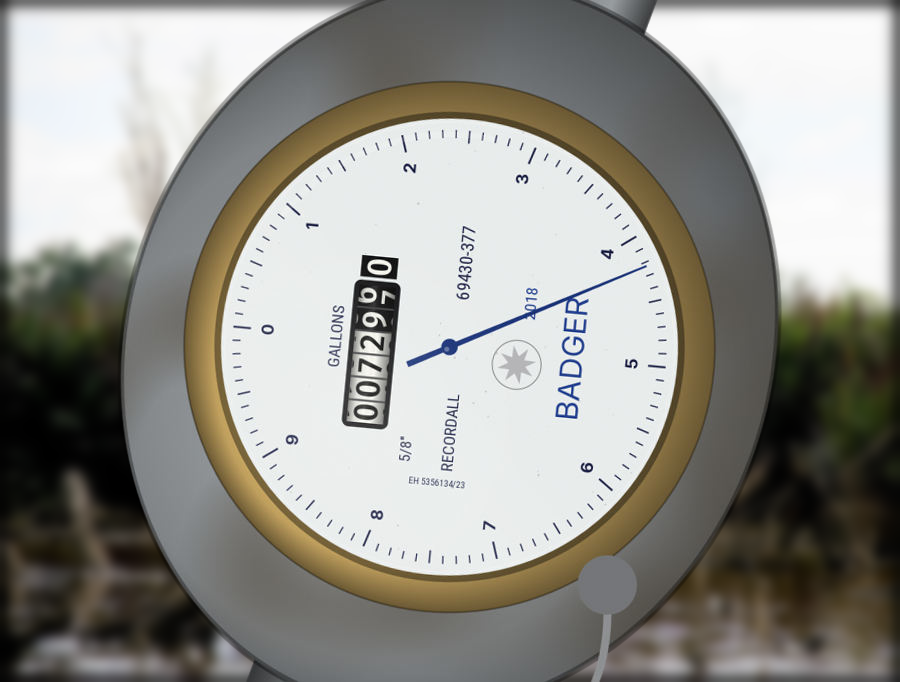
gal 72964.2
